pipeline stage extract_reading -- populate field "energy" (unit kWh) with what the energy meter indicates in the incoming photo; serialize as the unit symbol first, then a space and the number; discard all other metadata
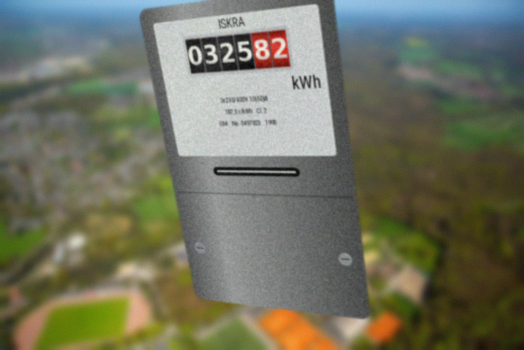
kWh 325.82
